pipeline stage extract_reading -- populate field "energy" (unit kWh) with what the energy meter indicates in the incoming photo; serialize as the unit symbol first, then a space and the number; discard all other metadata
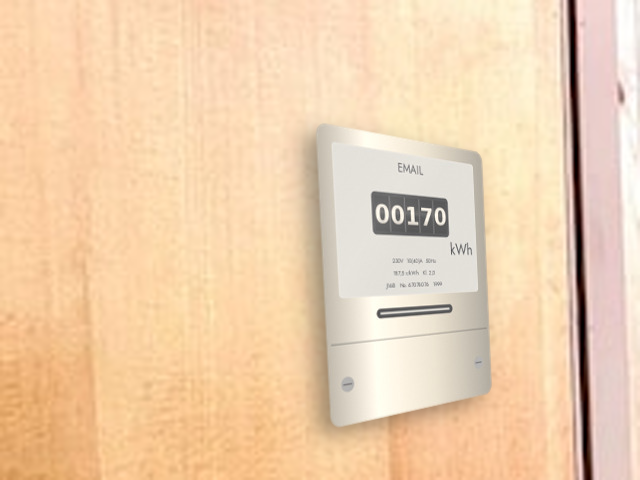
kWh 170
